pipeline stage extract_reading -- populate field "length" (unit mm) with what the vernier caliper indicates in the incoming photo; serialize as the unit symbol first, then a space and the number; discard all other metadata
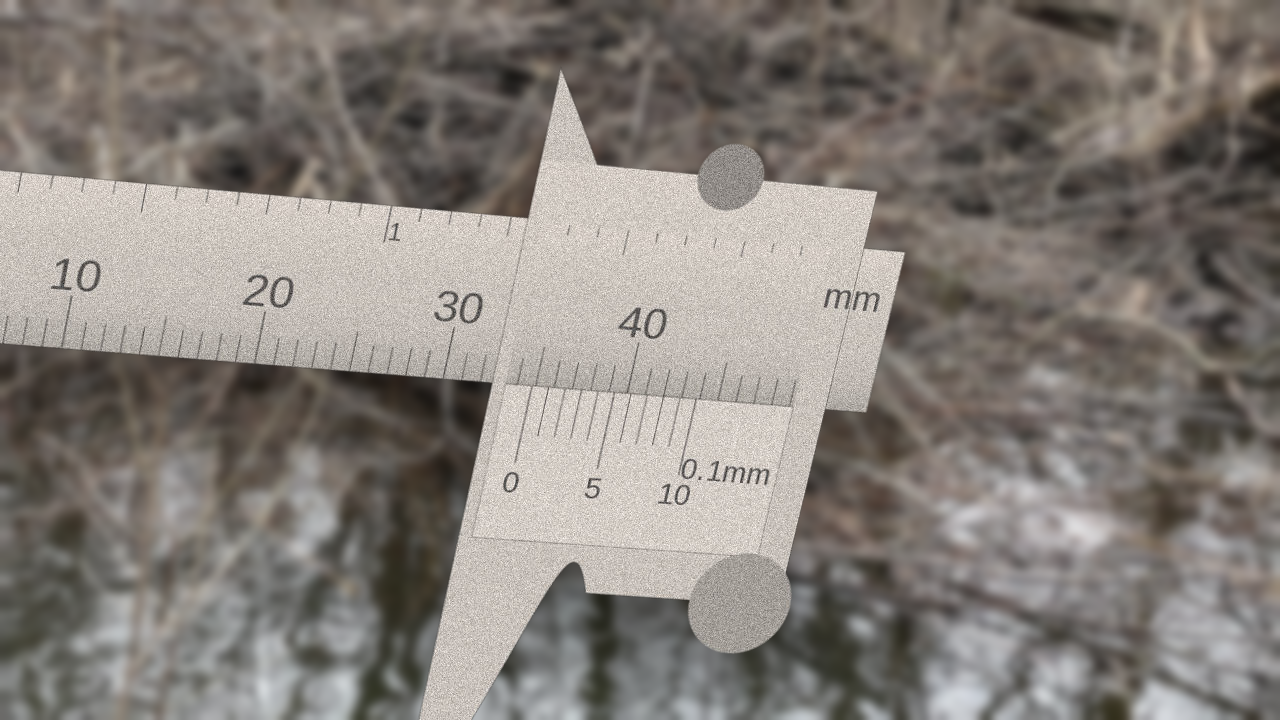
mm 34.8
